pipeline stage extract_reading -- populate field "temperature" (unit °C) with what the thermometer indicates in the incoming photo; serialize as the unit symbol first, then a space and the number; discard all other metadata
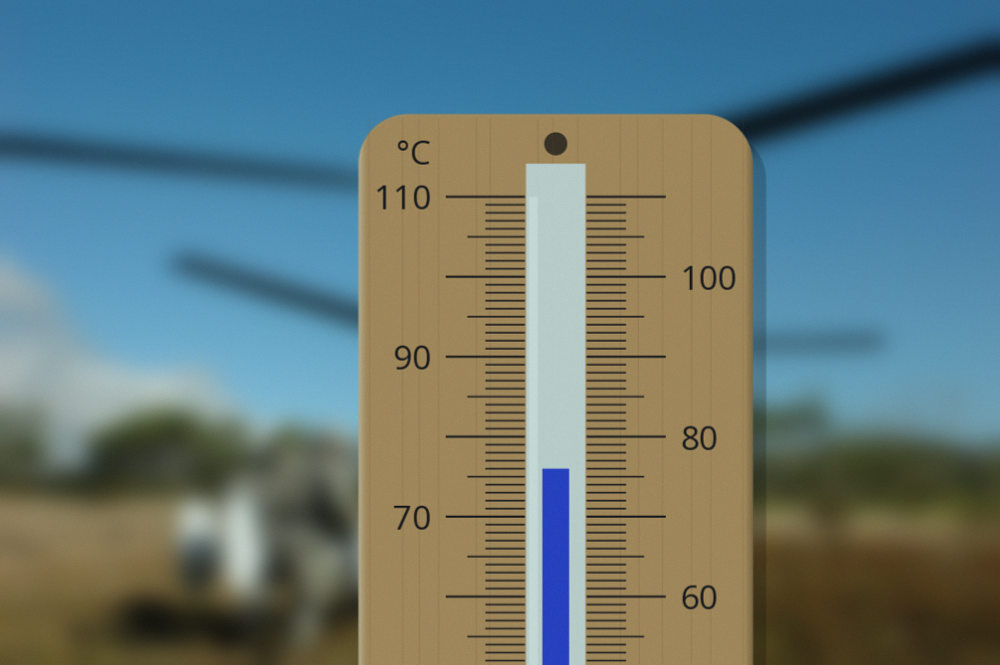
°C 76
